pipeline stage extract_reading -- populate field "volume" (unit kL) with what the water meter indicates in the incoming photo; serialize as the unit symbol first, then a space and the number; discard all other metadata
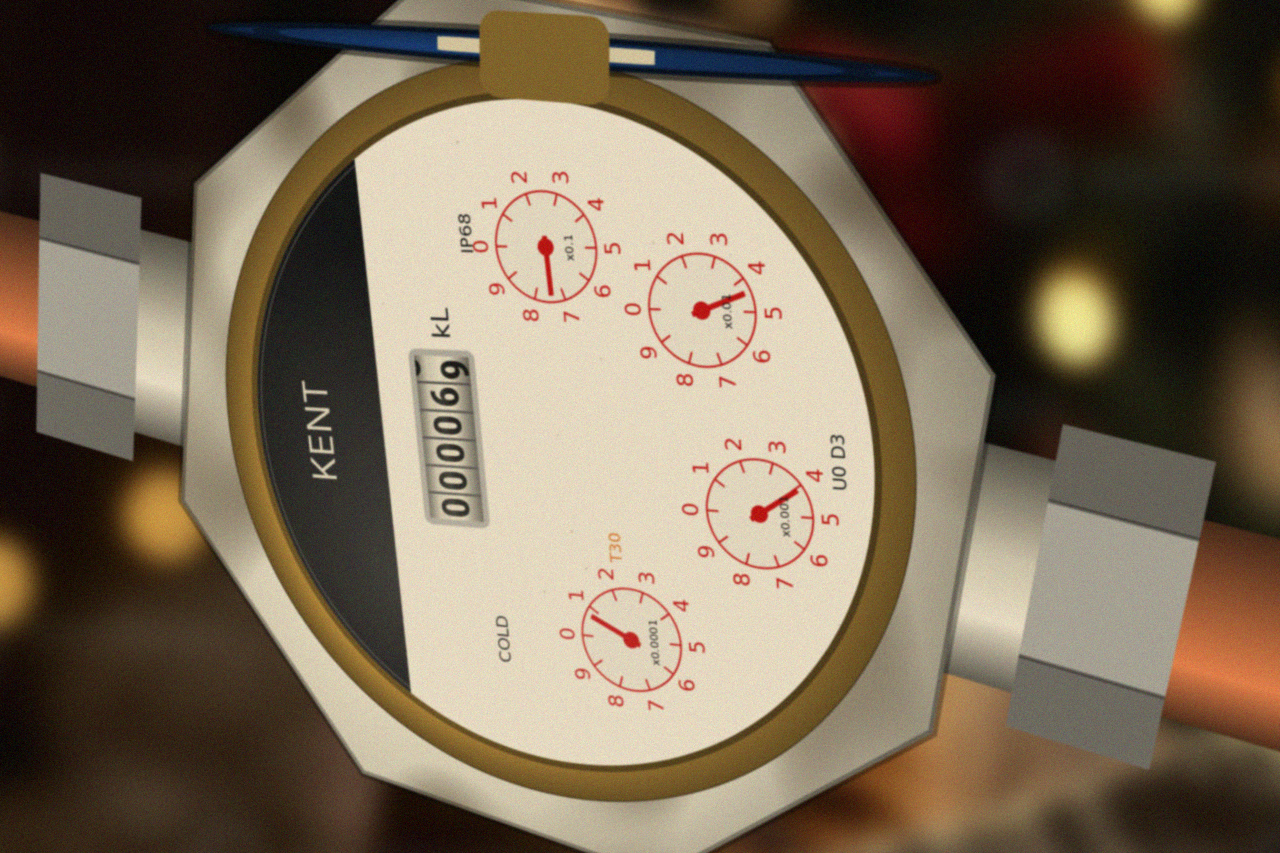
kL 68.7440
